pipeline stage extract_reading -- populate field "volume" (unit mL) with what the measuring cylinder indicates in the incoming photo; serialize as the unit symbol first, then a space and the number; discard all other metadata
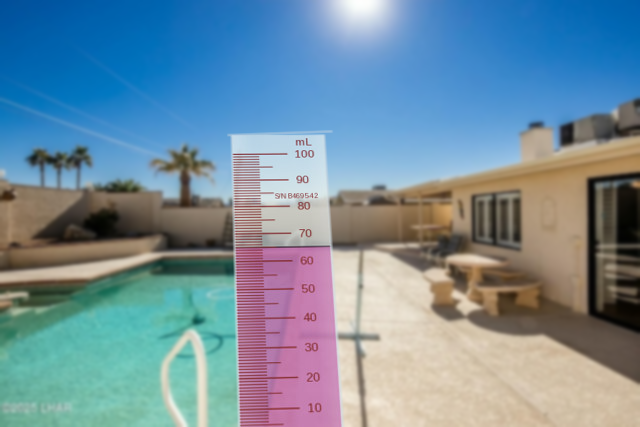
mL 65
